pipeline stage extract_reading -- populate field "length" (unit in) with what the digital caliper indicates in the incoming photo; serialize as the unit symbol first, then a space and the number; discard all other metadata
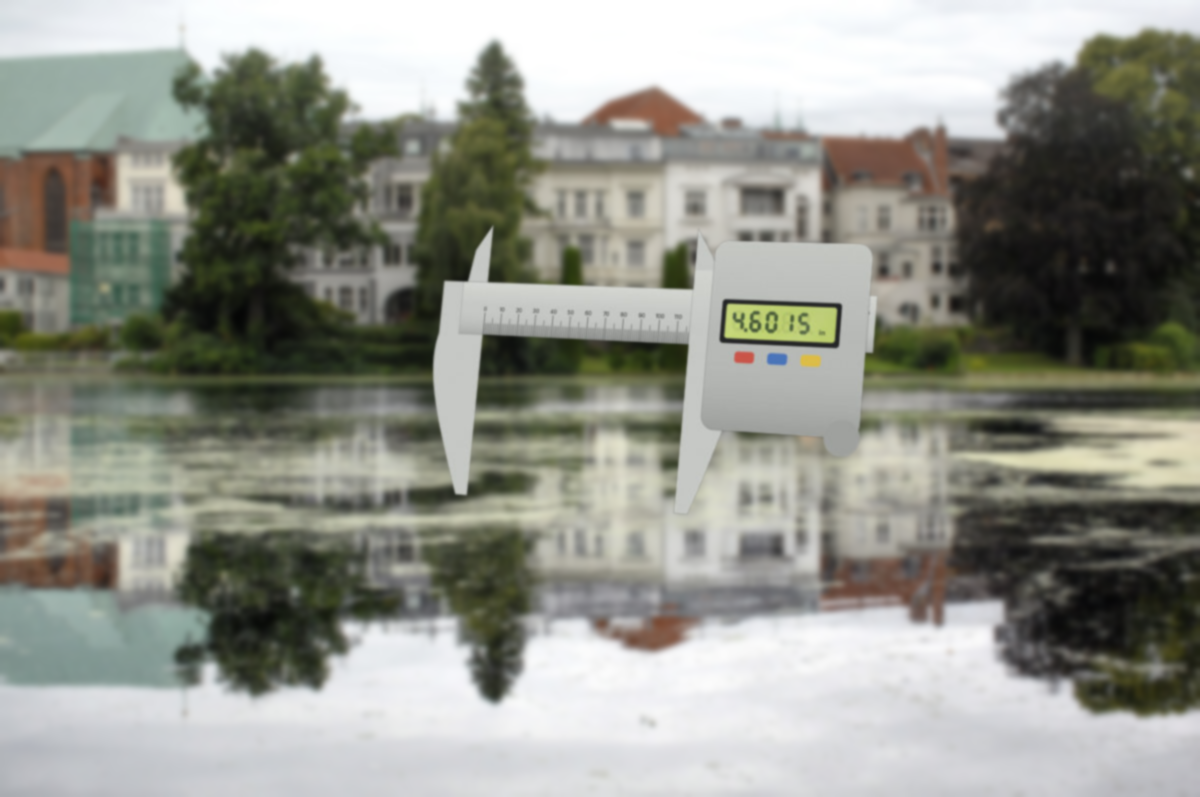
in 4.6015
